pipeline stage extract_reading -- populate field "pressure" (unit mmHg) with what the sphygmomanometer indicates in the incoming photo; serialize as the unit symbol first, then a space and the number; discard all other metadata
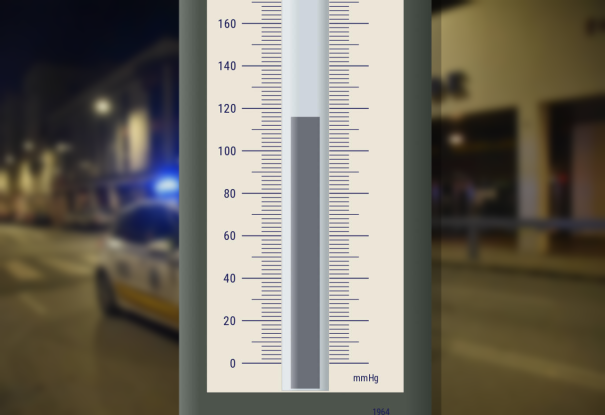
mmHg 116
